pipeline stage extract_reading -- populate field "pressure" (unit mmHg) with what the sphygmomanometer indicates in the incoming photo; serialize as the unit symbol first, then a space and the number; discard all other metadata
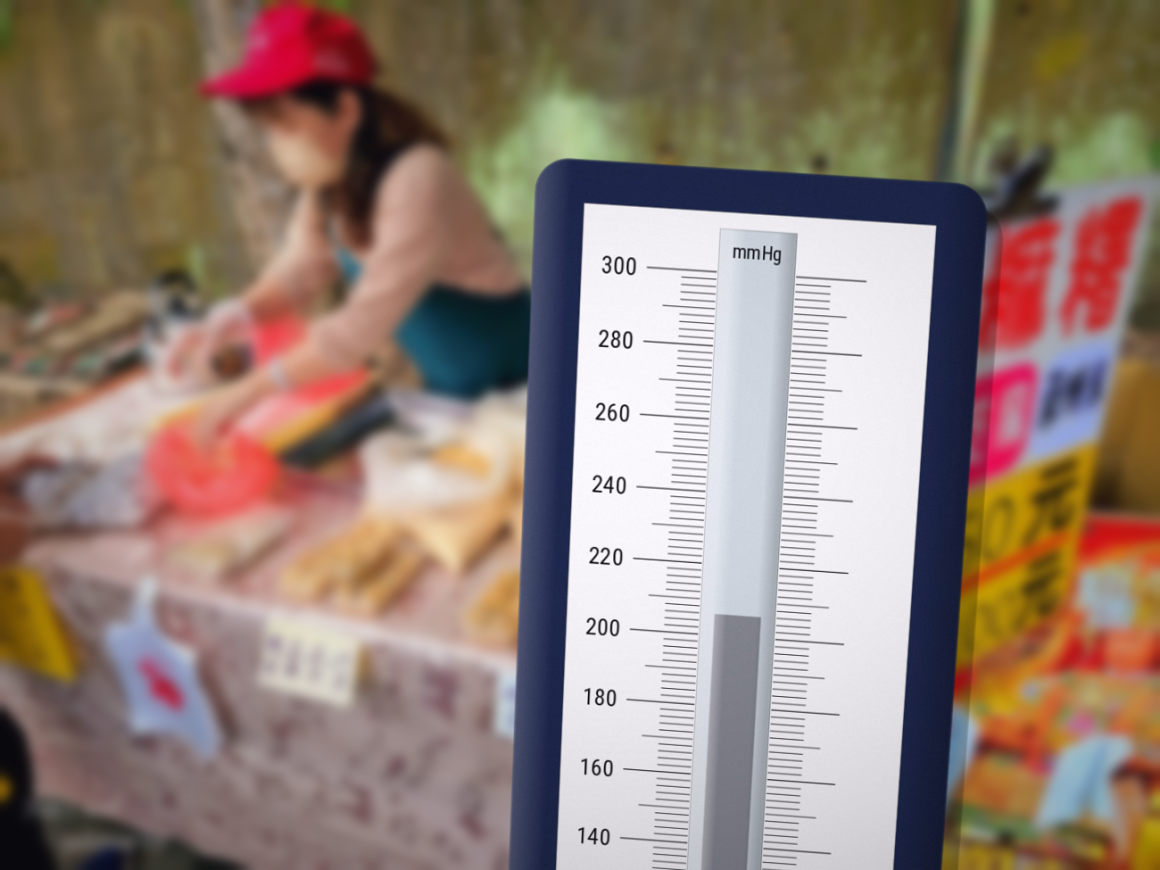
mmHg 206
